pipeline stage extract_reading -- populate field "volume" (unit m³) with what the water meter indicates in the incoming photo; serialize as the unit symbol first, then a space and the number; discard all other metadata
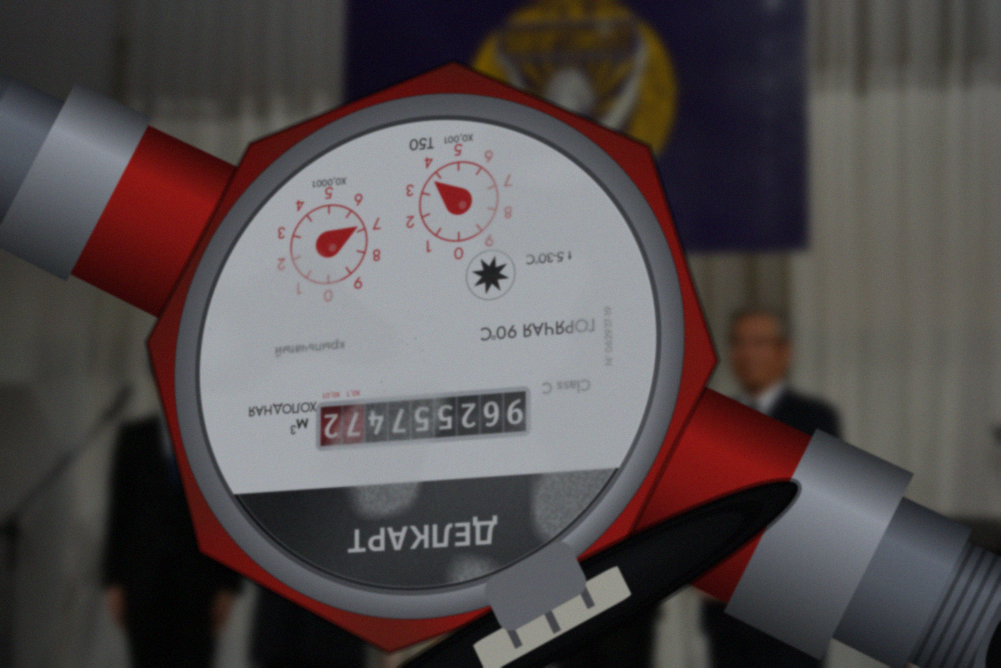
m³ 9625574.7236
